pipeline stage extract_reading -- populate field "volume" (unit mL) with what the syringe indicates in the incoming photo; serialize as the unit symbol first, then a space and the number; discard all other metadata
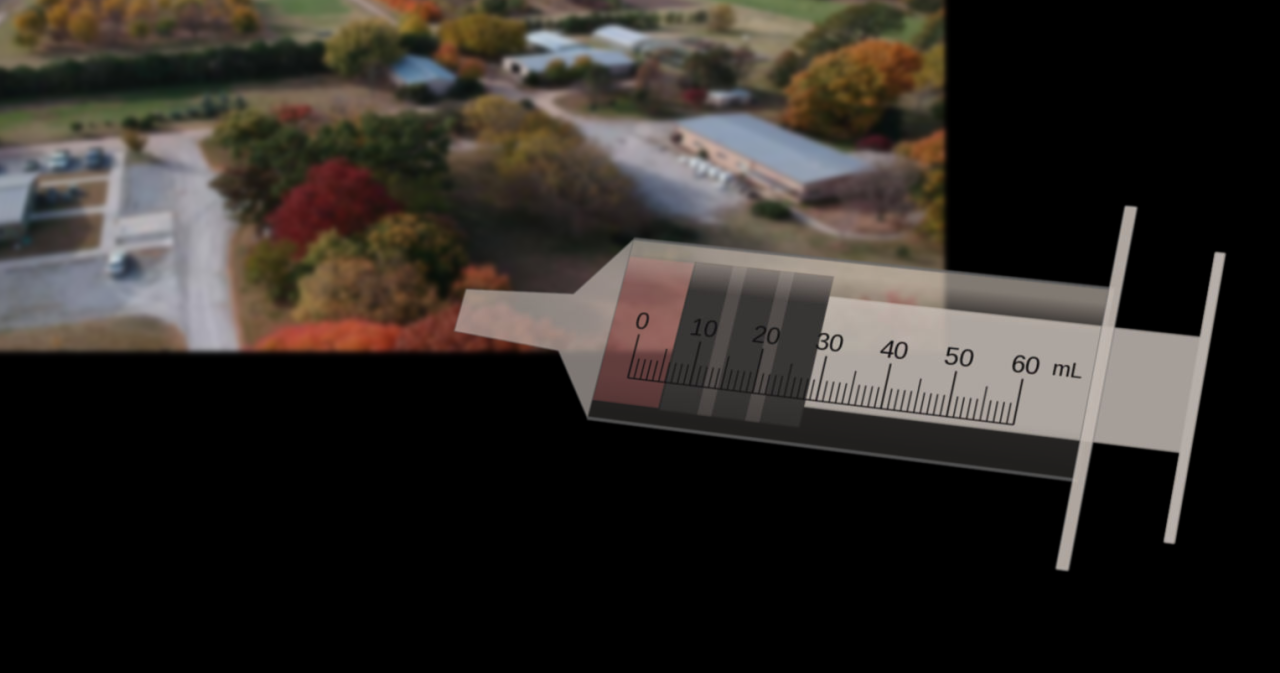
mL 6
